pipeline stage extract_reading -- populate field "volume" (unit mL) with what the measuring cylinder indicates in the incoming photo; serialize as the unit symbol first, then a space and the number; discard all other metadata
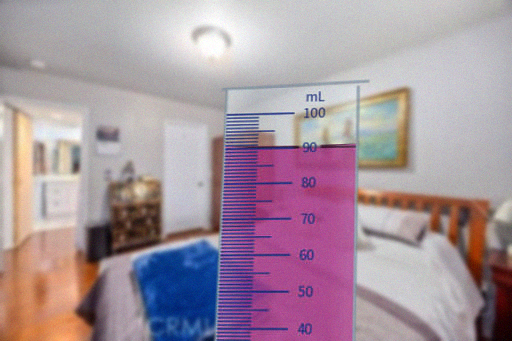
mL 90
